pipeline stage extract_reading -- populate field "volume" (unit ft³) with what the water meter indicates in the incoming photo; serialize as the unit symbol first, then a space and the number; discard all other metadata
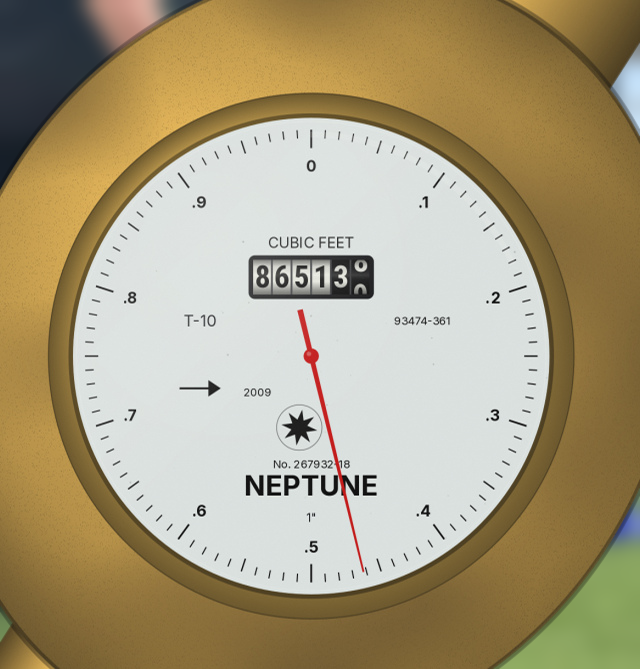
ft³ 865138.46
